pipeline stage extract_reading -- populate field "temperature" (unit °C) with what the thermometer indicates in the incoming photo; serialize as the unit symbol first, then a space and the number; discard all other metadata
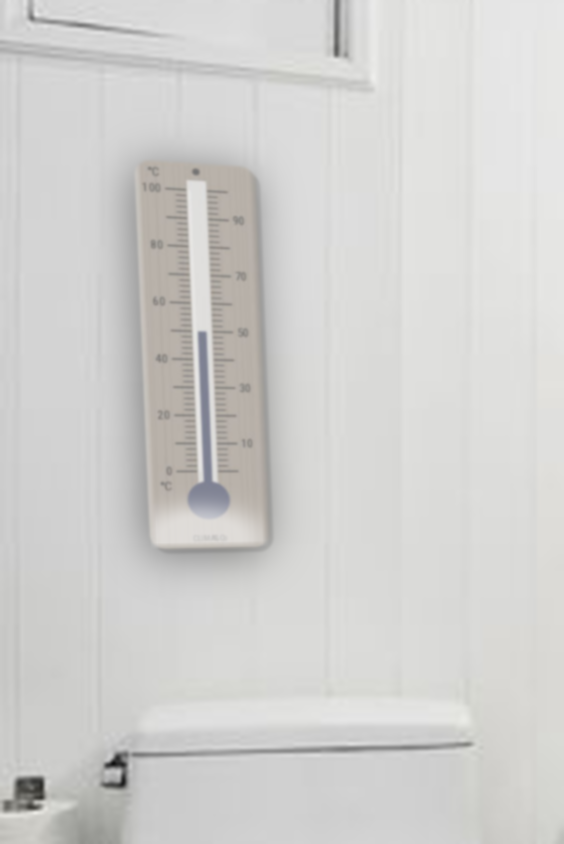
°C 50
